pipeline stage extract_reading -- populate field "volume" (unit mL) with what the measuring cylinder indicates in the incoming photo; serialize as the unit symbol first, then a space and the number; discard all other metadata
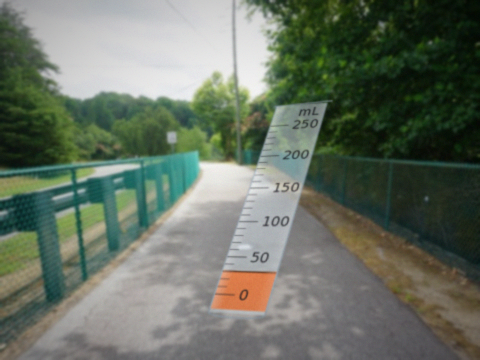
mL 30
